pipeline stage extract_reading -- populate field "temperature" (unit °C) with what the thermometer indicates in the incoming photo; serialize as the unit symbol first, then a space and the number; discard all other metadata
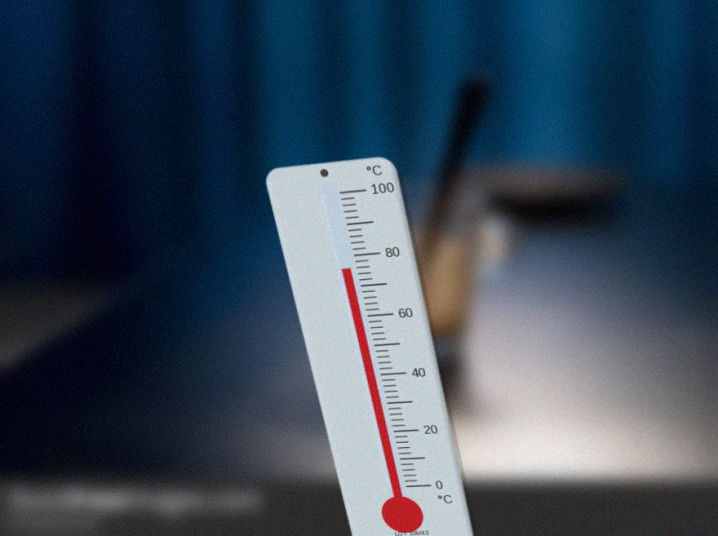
°C 76
